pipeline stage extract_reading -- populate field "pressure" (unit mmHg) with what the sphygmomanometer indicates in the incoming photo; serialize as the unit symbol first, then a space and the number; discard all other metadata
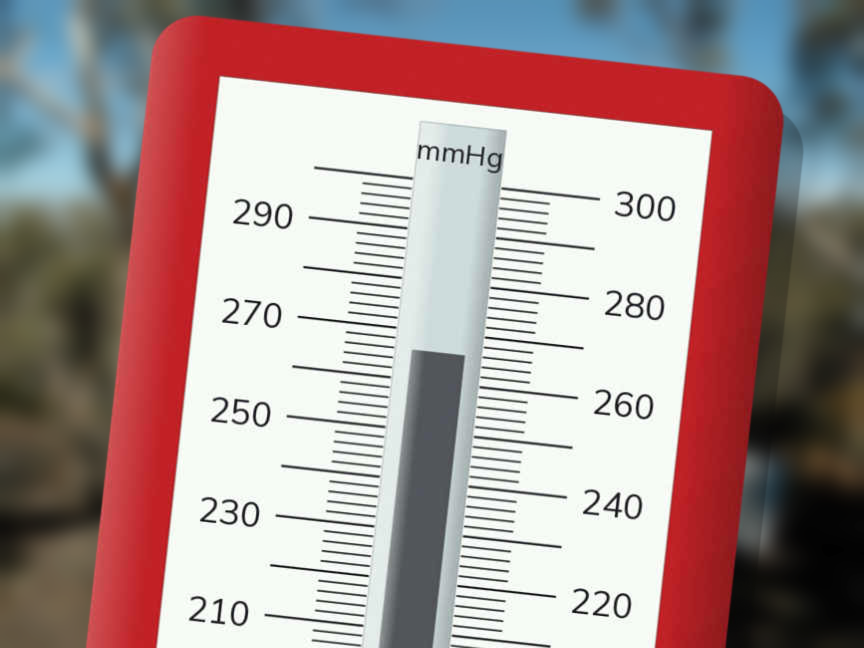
mmHg 266
